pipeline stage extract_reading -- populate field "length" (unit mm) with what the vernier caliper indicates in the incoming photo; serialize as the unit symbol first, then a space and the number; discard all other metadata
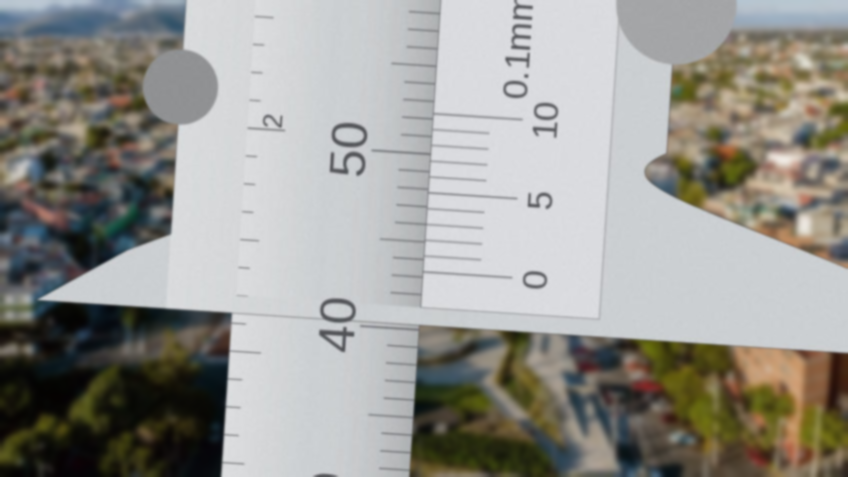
mm 43.3
